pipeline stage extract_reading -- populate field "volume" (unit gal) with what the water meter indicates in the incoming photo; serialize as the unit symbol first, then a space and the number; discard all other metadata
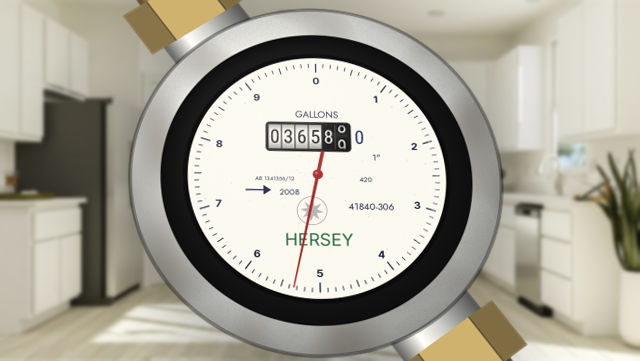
gal 365885.3
